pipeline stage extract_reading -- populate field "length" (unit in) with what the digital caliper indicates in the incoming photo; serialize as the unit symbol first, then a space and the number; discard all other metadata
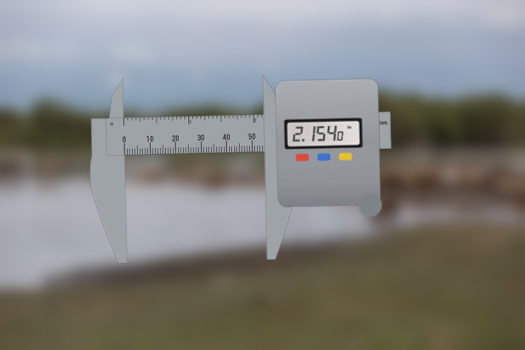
in 2.1540
